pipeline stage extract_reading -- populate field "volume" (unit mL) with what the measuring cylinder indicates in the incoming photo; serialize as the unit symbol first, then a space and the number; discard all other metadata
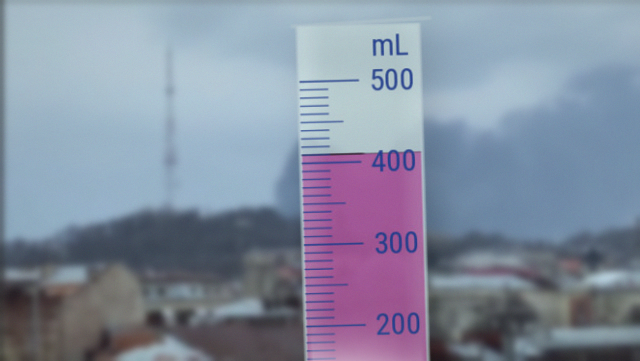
mL 410
